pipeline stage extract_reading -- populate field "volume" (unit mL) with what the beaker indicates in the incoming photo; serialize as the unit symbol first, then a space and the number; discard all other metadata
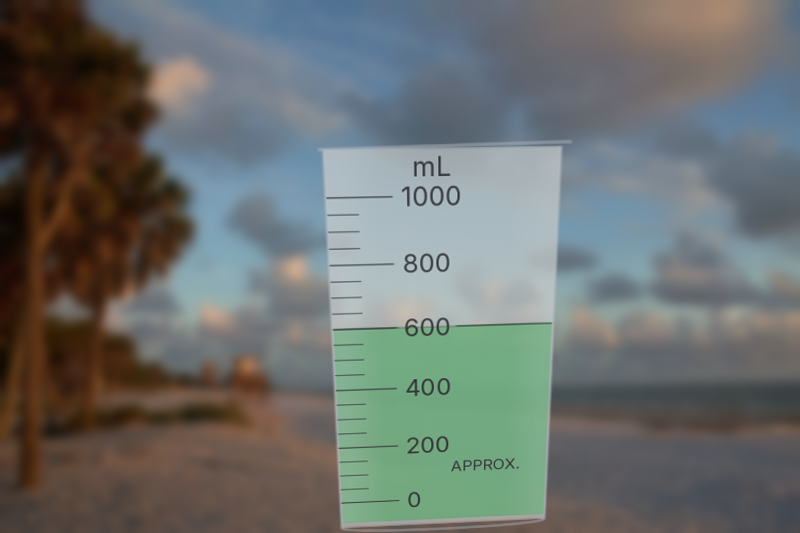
mL 600
